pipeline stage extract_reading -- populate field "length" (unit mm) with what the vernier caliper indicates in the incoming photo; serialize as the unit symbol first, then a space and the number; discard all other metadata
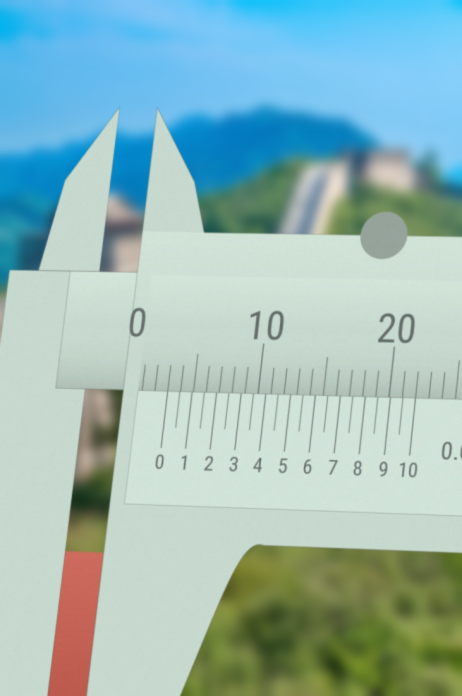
mm 3.0
